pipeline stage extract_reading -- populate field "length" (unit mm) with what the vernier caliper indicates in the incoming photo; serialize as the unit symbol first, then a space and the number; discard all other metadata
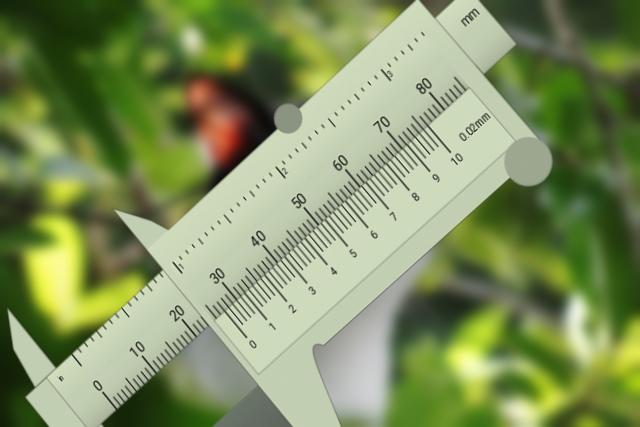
mm 27.0
